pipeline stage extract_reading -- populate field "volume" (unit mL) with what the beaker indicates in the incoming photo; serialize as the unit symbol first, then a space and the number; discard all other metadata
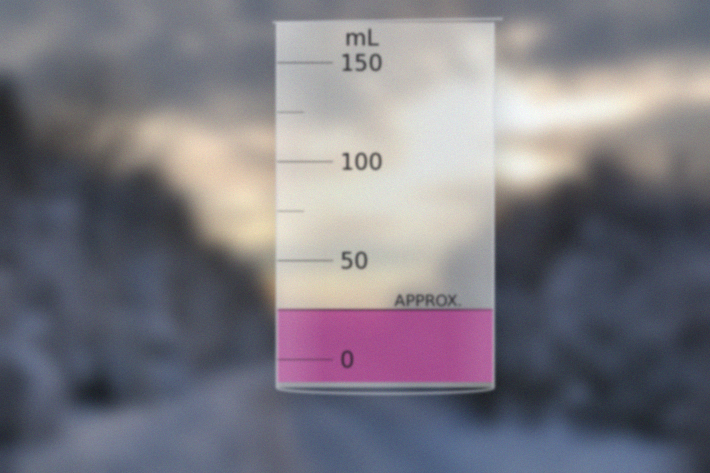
mL 25
